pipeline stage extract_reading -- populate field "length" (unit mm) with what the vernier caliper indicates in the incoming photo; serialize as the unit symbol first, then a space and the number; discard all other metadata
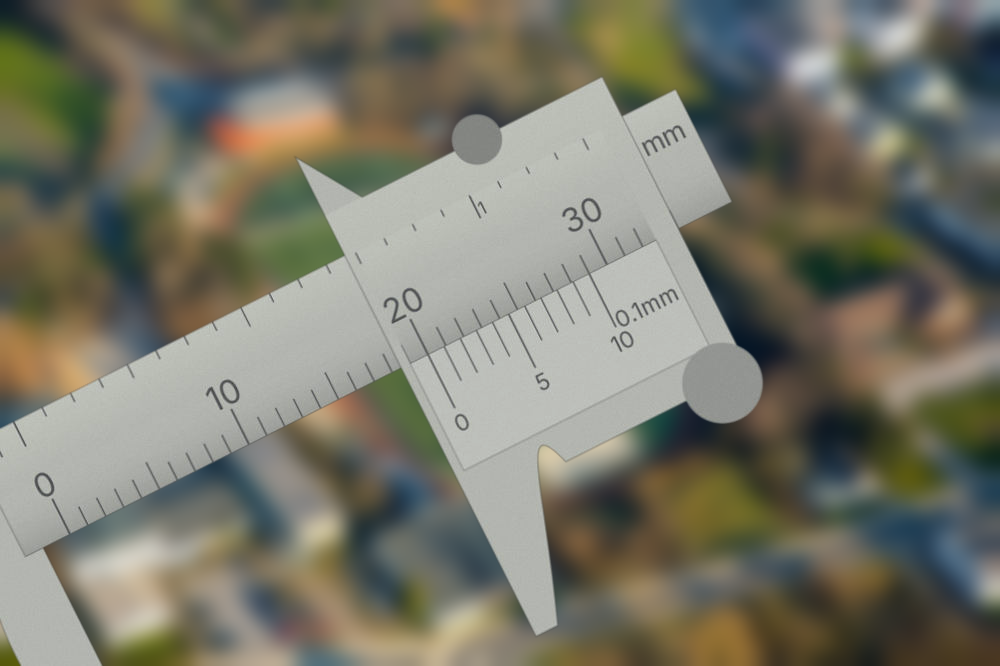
mm 20.0
